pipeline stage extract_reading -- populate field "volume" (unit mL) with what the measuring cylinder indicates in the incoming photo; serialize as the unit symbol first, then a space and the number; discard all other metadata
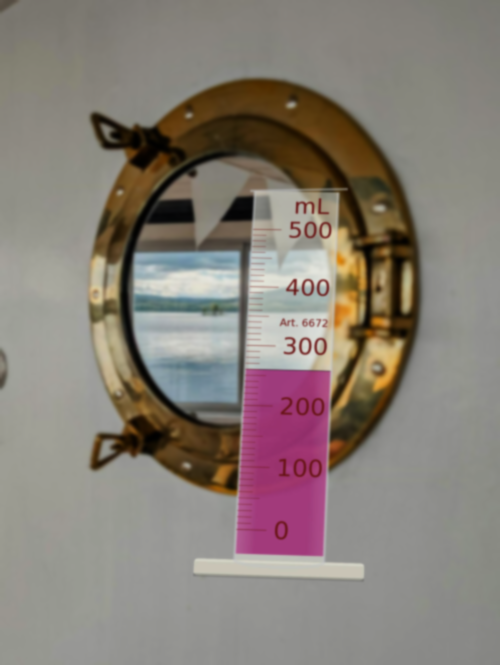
mL 260
